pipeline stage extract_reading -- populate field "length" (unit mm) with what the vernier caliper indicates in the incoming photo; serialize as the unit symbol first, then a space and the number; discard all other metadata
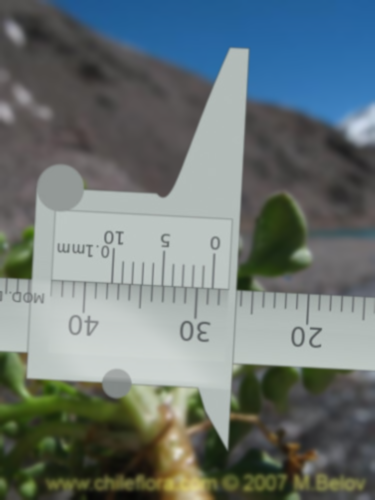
mm 28.6
